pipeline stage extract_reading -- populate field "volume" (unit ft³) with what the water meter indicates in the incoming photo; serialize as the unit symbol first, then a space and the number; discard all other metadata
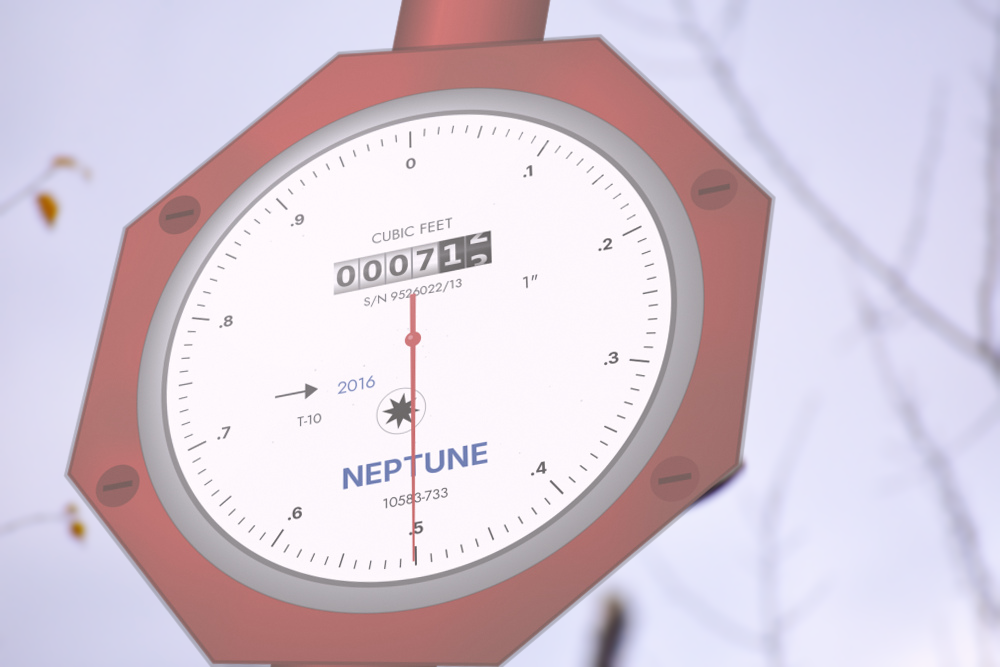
ft³ 712.50
